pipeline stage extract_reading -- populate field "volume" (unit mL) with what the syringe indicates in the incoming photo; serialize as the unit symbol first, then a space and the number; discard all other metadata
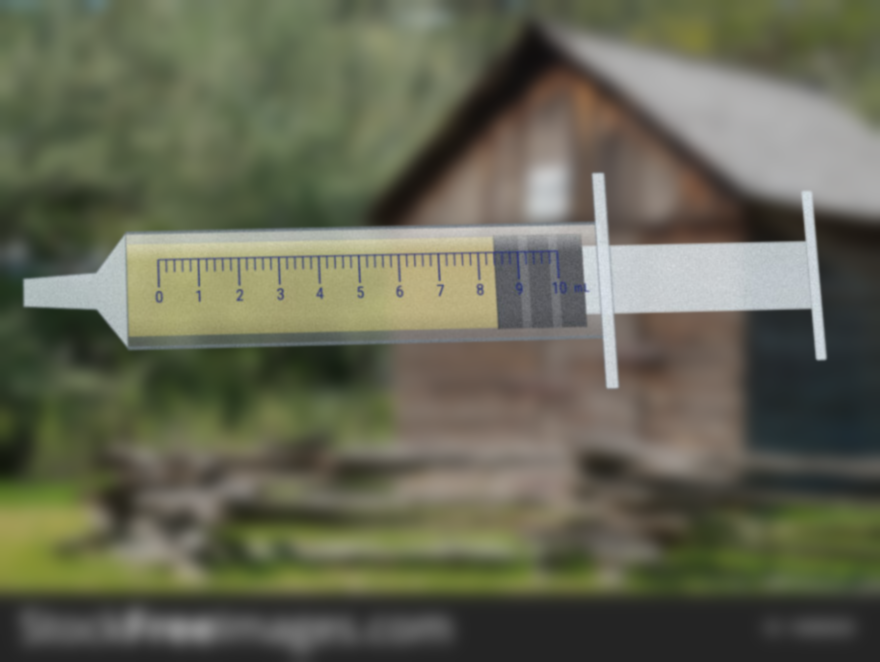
mL 8.4
